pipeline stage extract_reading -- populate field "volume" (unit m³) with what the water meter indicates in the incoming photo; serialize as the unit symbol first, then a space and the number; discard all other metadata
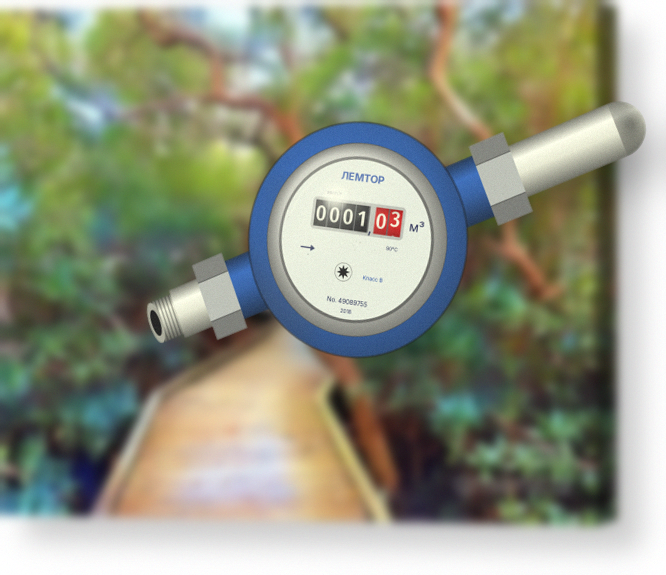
m³ 1.03
